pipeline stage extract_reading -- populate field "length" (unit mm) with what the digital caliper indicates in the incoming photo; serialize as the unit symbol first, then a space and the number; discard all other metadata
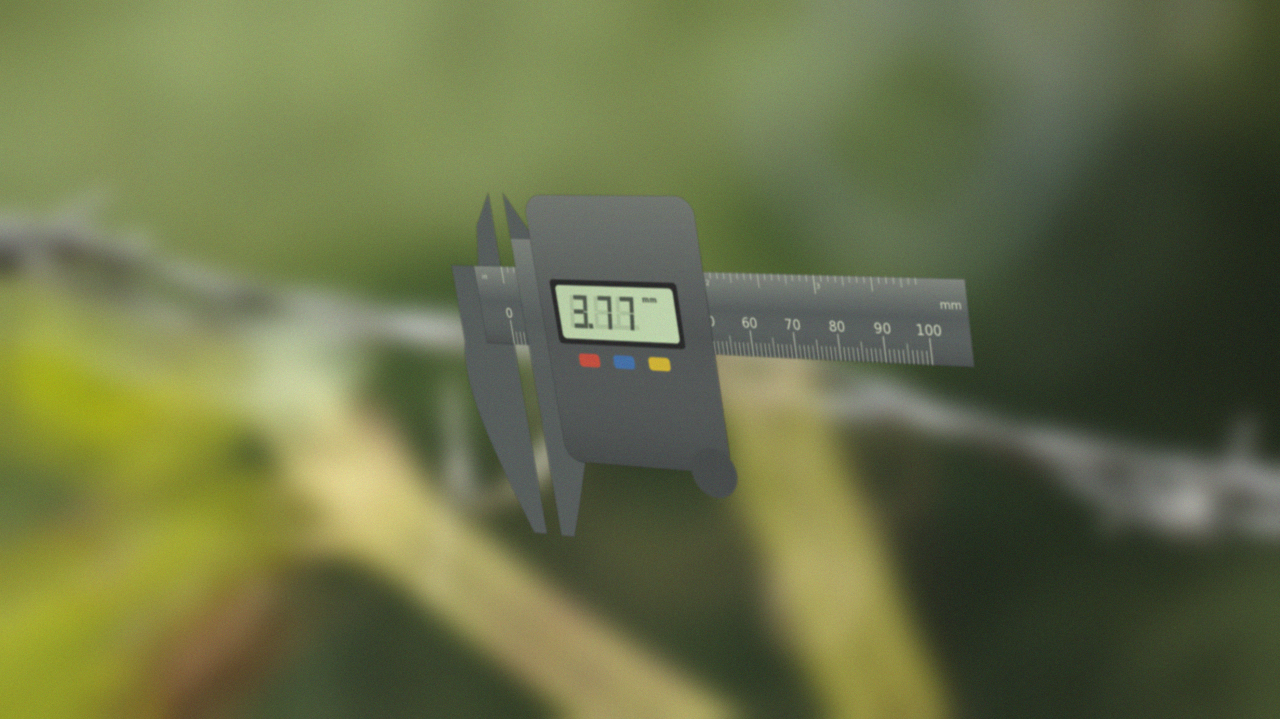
mm 3.77
